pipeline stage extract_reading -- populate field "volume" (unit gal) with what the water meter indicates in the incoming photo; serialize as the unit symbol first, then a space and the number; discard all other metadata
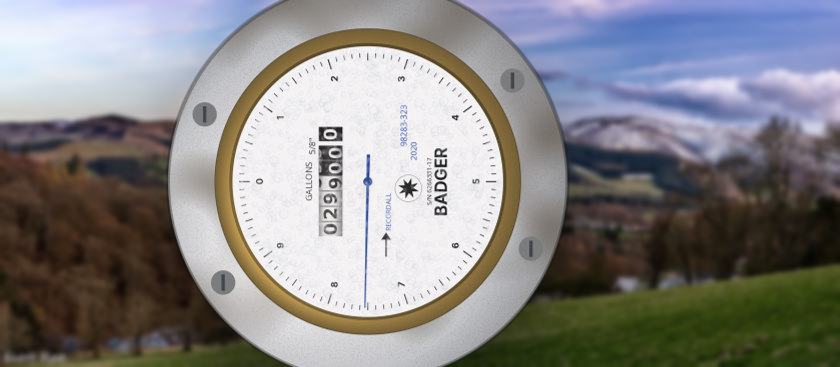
gal 298997.5
